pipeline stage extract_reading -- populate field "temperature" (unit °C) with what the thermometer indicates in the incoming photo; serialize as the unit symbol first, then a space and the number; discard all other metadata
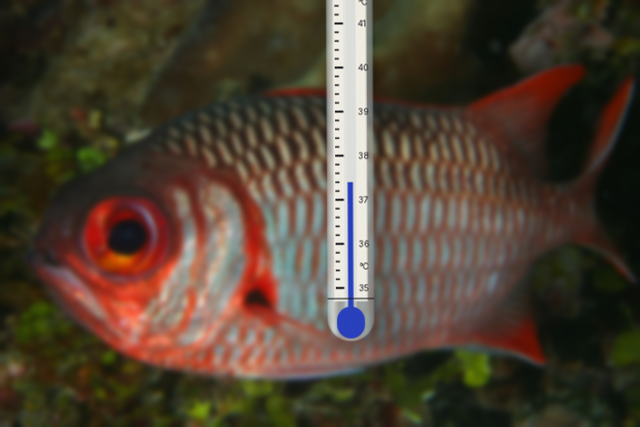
°C 37.4
